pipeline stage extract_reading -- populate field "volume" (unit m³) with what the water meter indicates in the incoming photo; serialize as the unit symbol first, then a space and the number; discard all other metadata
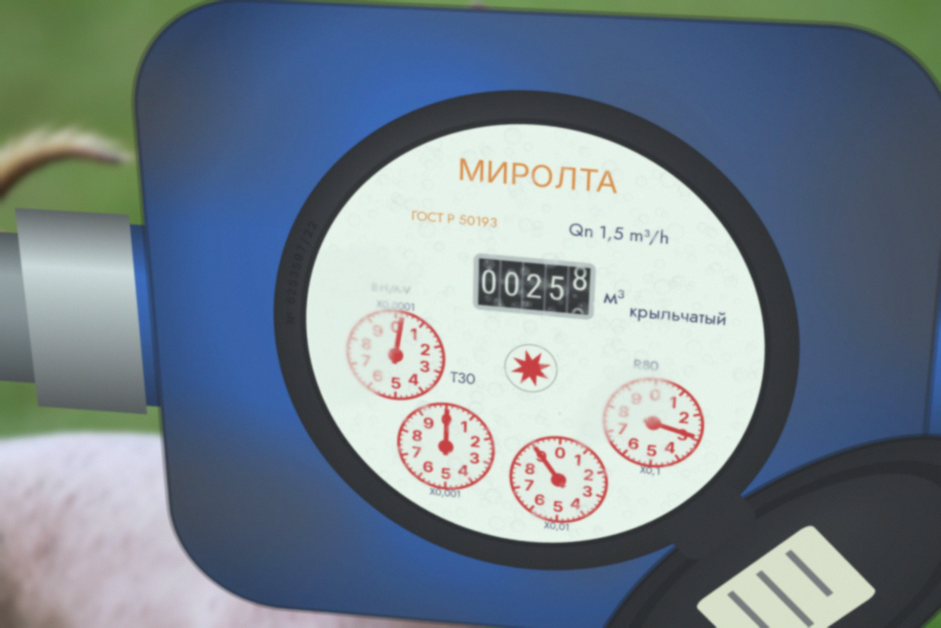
m³ 258.2900
